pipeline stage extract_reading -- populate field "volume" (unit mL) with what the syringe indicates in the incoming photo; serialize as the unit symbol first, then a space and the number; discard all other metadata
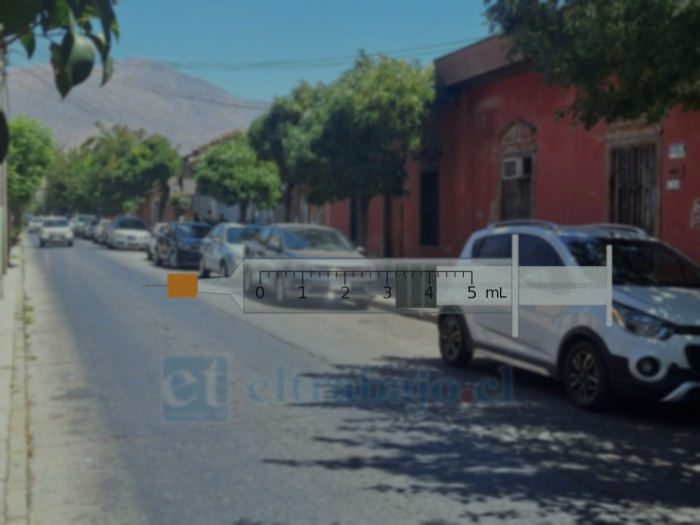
mL 3.2
